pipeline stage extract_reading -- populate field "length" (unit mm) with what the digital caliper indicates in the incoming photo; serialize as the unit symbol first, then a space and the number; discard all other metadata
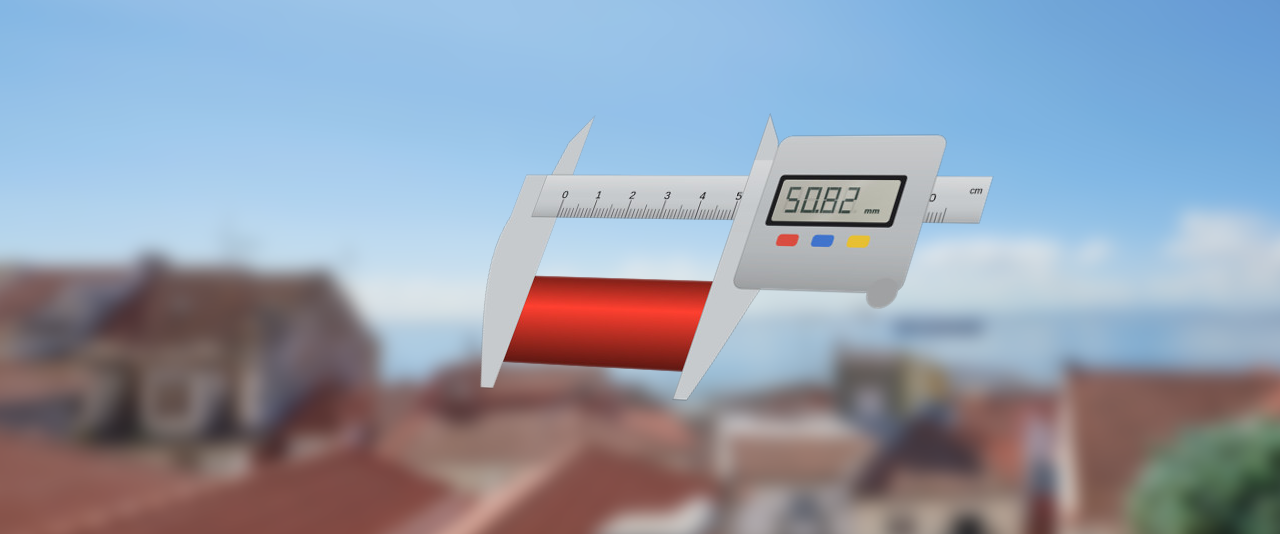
mm 50.82
